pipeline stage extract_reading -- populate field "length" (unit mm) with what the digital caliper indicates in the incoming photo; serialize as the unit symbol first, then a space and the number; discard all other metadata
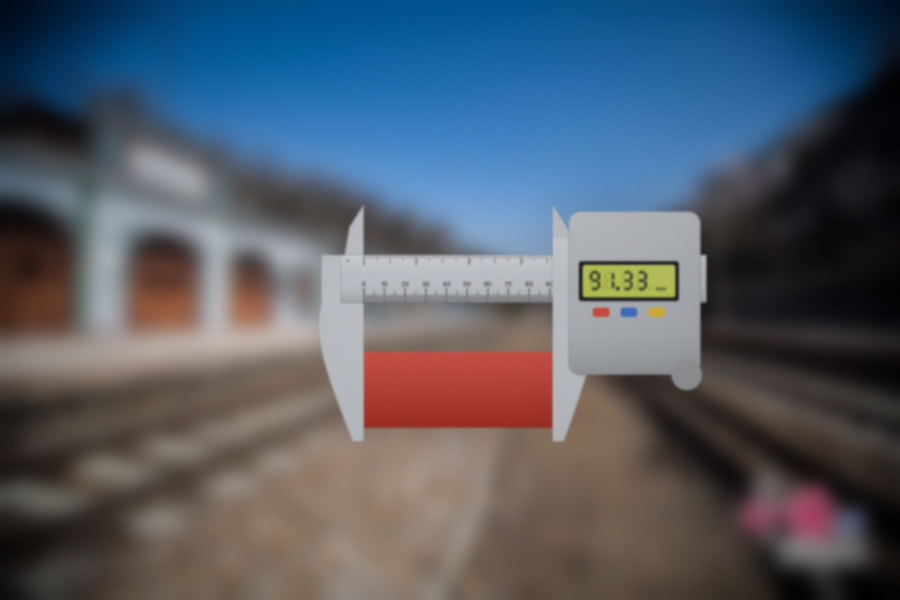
mm 91.33
